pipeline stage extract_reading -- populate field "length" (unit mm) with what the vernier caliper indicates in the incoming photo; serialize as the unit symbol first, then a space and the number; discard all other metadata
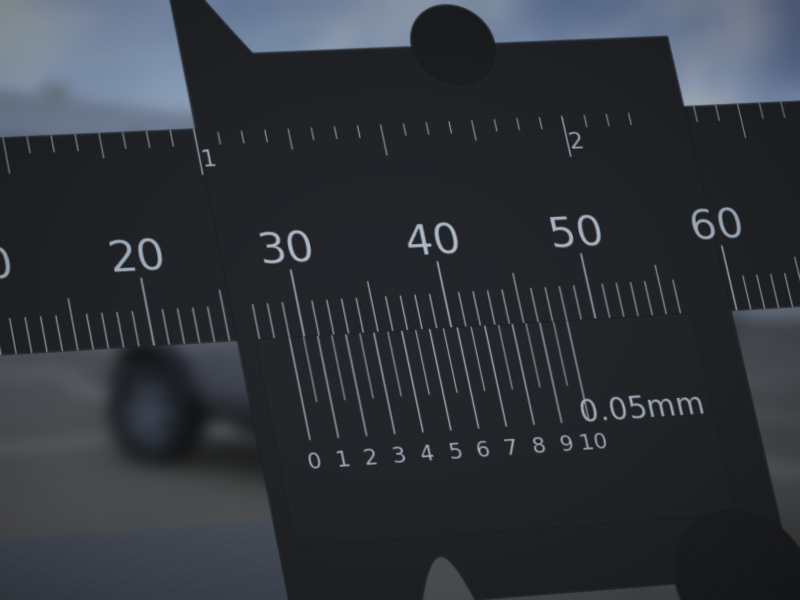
mm 29.0
